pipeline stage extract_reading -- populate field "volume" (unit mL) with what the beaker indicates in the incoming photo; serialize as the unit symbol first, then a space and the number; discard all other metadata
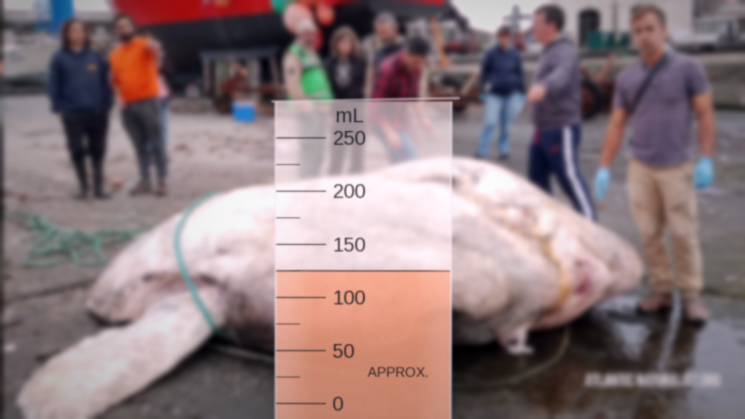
mL 125
